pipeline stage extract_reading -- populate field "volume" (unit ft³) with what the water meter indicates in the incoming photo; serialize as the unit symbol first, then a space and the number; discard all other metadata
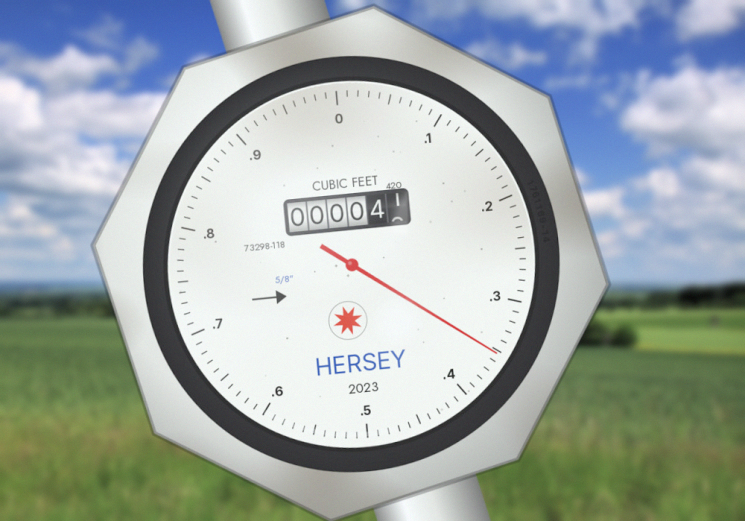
ft³ 41.35
